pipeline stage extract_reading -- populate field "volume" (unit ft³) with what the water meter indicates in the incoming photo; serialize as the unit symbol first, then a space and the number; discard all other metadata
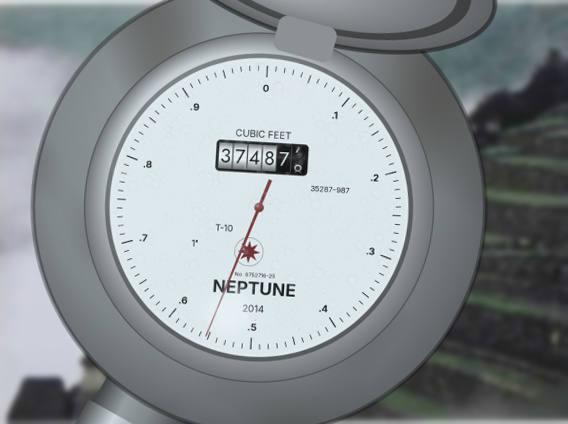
ft³ 374877.55
